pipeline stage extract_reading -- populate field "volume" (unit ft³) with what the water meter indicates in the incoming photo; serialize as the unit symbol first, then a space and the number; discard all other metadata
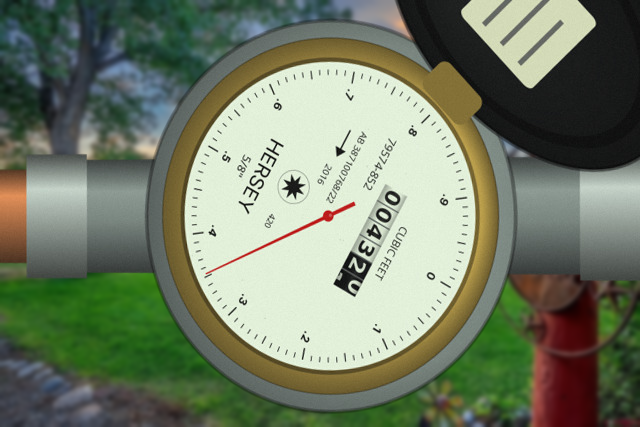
ft³ 4320.35
